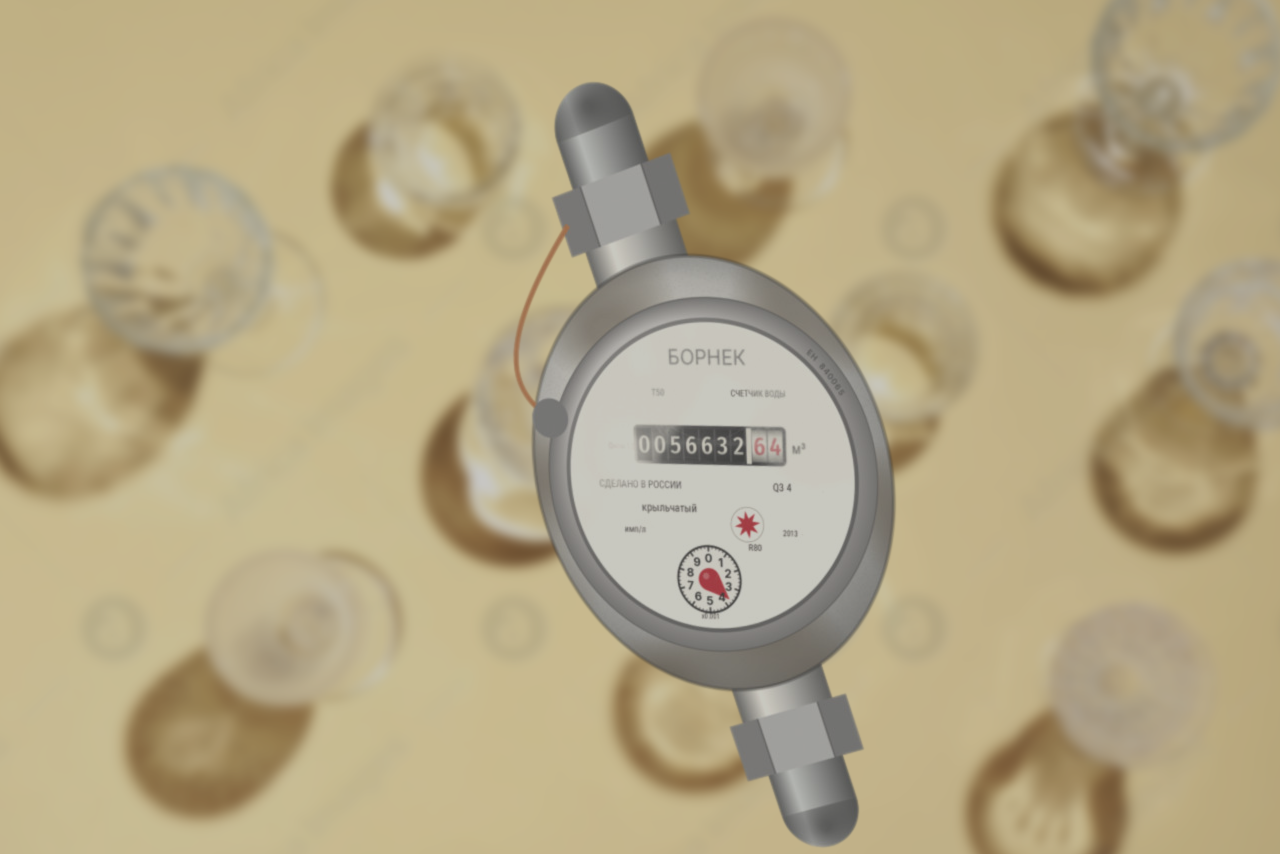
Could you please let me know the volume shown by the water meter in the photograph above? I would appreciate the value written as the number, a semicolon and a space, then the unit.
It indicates 56632.643; m³
